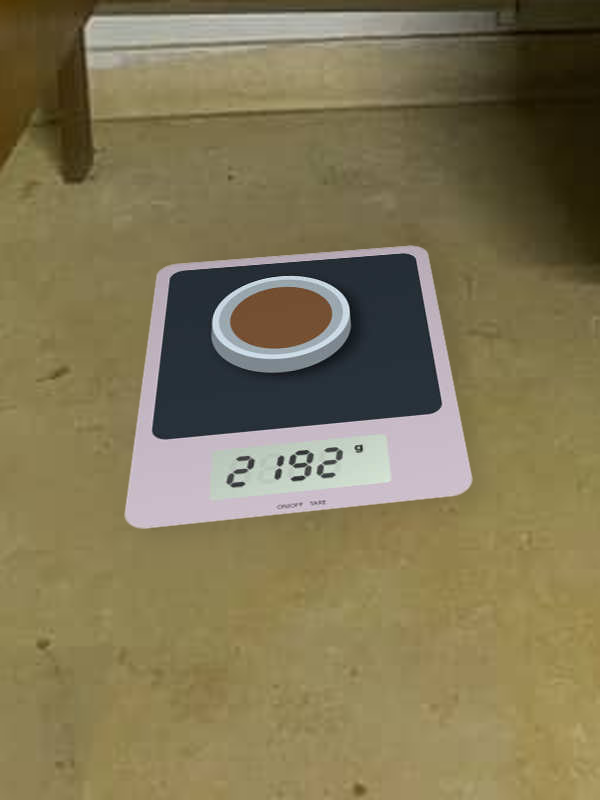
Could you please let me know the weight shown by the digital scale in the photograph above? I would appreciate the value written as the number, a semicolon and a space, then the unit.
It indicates 2192; g
